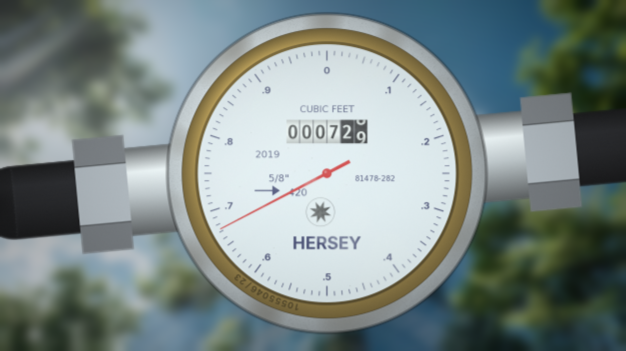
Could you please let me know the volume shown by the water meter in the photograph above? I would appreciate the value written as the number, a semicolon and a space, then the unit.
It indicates 728.67; ft³
